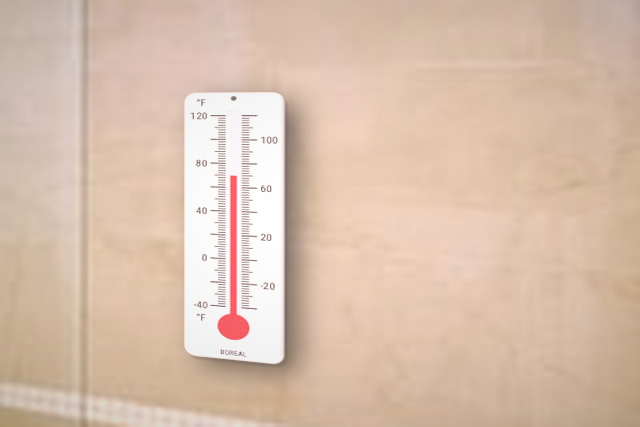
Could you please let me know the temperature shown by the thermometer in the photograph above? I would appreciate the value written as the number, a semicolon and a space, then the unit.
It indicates 70; °F
